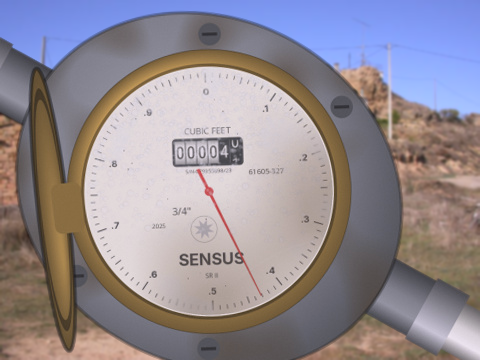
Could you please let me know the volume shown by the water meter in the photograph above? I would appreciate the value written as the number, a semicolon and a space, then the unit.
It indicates 40.43; ft³
